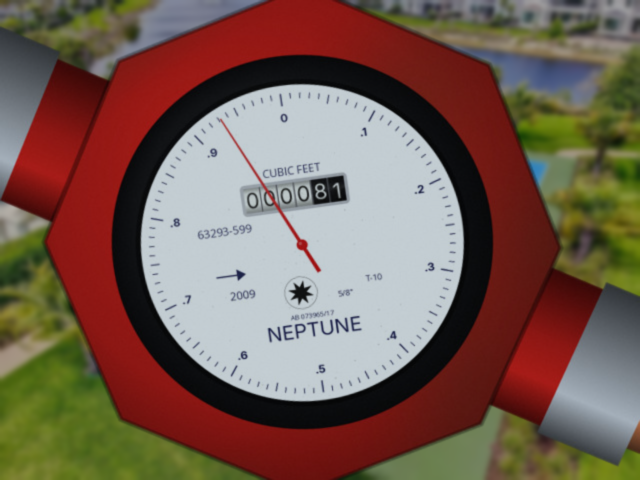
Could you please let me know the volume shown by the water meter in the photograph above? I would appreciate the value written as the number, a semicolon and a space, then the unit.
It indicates 80.93; ft³
